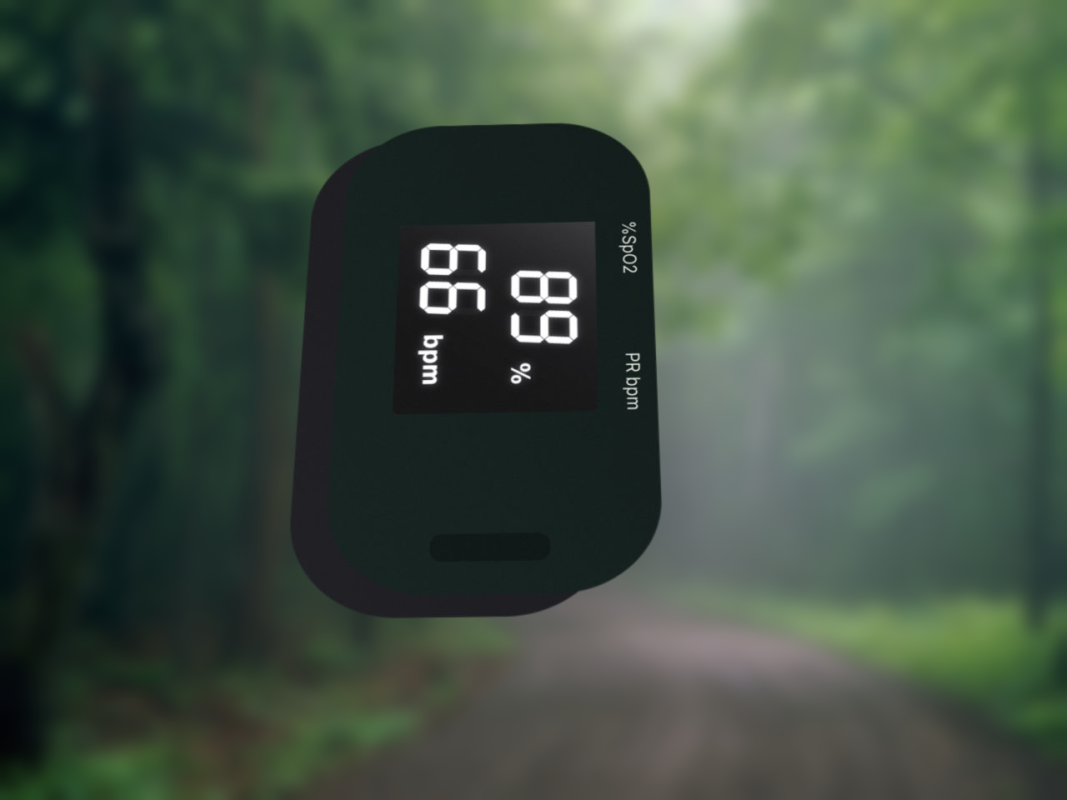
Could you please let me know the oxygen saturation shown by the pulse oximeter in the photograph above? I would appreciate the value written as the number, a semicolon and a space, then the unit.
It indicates 89; %
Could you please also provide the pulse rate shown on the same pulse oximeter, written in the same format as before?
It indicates 66; bpm
